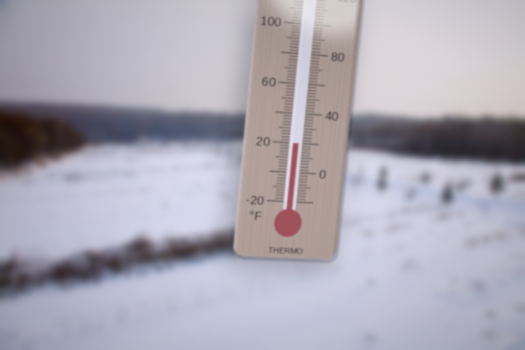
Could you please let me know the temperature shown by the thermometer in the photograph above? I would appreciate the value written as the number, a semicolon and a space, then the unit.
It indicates 20; °F
